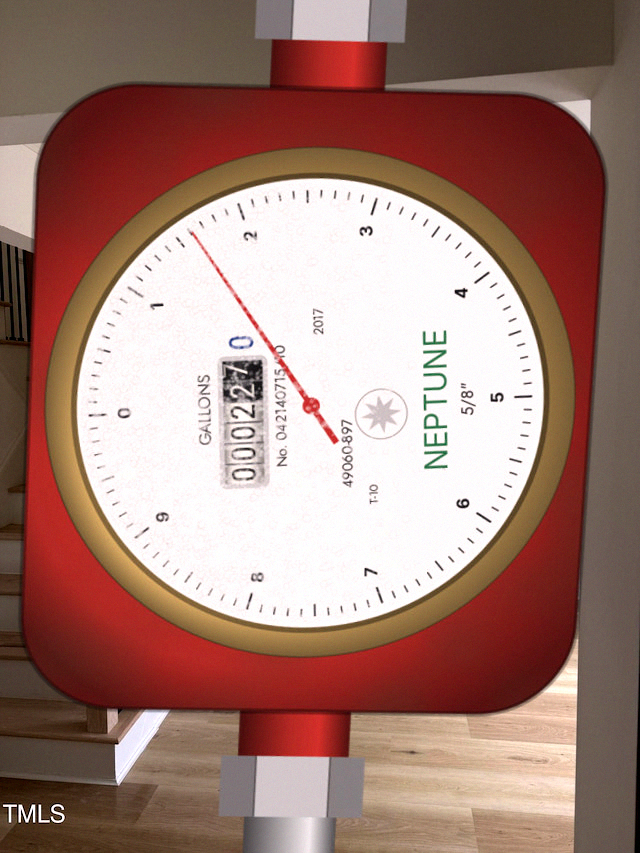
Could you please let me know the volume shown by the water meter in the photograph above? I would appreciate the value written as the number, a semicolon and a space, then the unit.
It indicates 2271.6; gal
